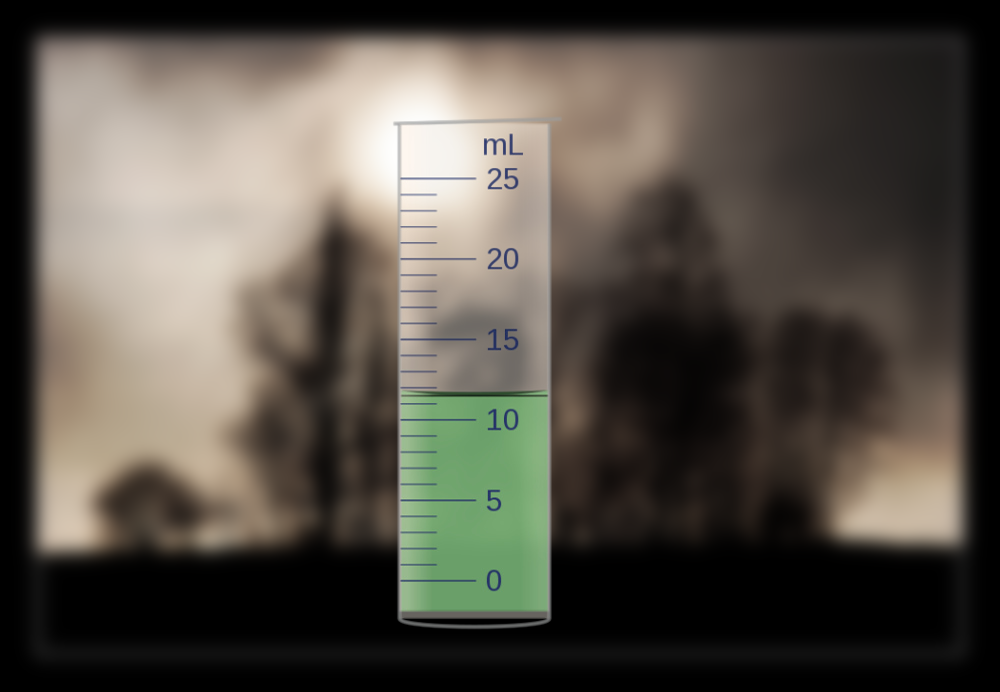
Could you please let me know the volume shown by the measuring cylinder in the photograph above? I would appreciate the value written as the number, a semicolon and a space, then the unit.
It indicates 11.5; mL
